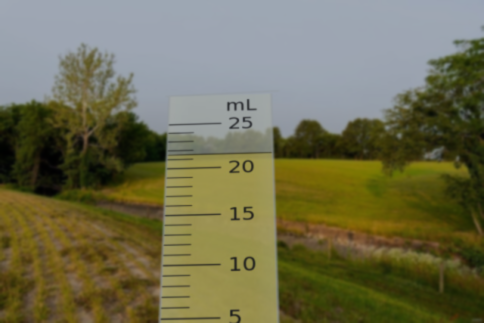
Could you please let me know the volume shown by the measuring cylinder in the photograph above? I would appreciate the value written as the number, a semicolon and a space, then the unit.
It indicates 21.5; mL
